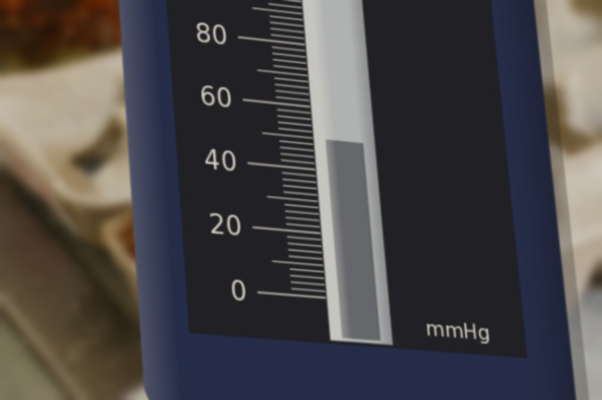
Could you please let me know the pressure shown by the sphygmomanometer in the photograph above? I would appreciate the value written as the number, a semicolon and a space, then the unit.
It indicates 50; mmHg
